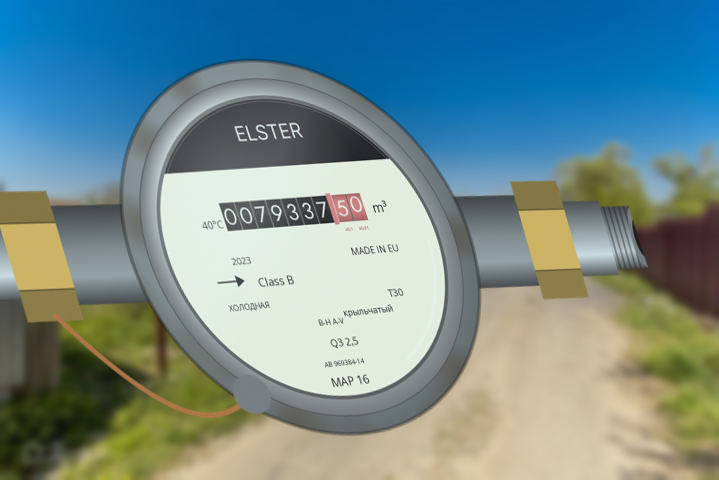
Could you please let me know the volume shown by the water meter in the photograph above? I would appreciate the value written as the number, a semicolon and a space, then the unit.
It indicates 79337.50; m³
